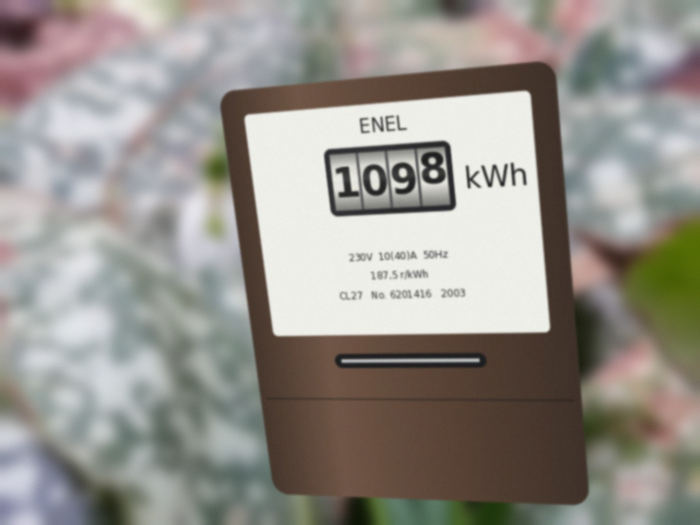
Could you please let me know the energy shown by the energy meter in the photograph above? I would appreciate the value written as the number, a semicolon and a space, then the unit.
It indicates 1098; kWh
